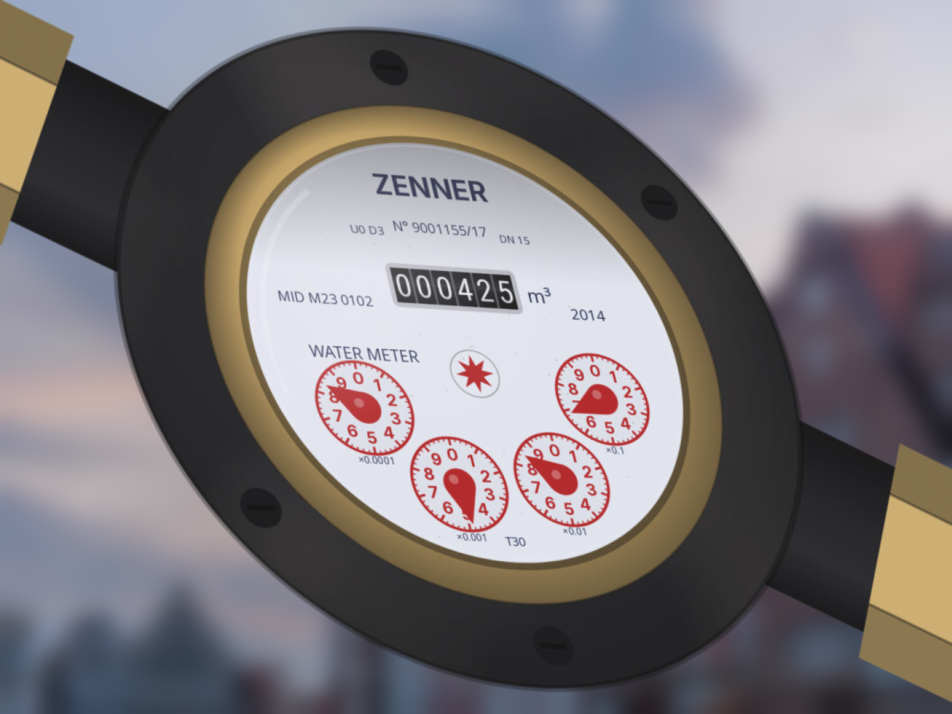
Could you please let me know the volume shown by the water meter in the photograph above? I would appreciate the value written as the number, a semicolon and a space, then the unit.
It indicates 425.6848; m³
